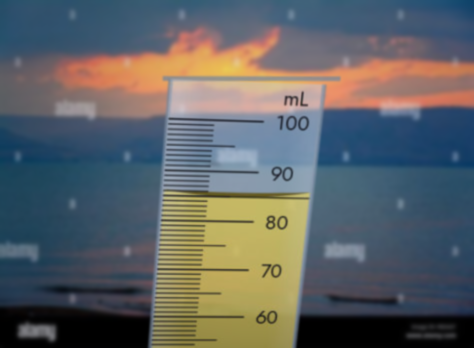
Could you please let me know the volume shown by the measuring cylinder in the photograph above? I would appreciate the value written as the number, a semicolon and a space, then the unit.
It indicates 85; mL
